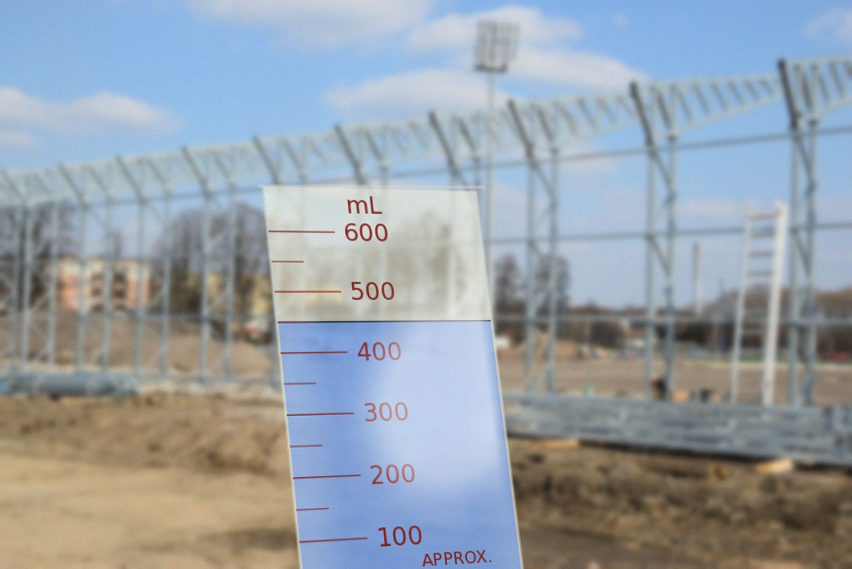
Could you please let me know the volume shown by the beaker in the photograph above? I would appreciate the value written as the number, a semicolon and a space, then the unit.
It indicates 450; mL
